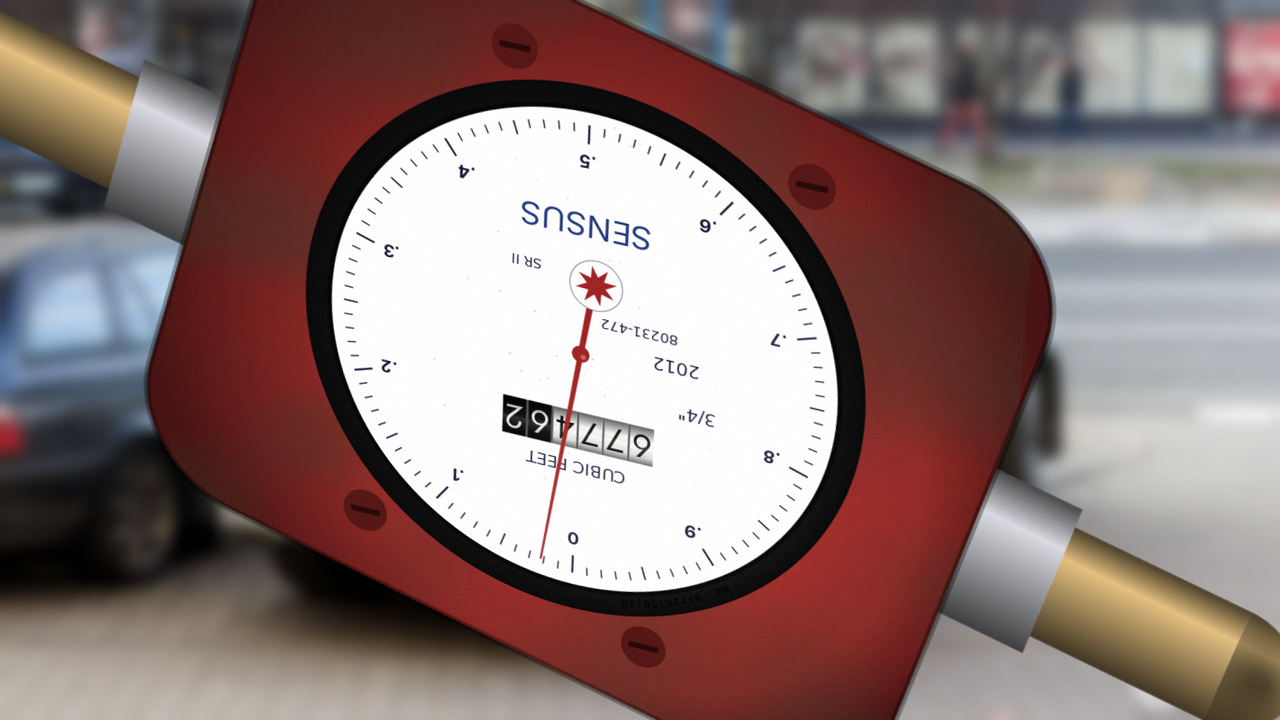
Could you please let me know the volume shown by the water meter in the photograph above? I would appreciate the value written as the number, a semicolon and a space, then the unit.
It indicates 677462.02; ft³
